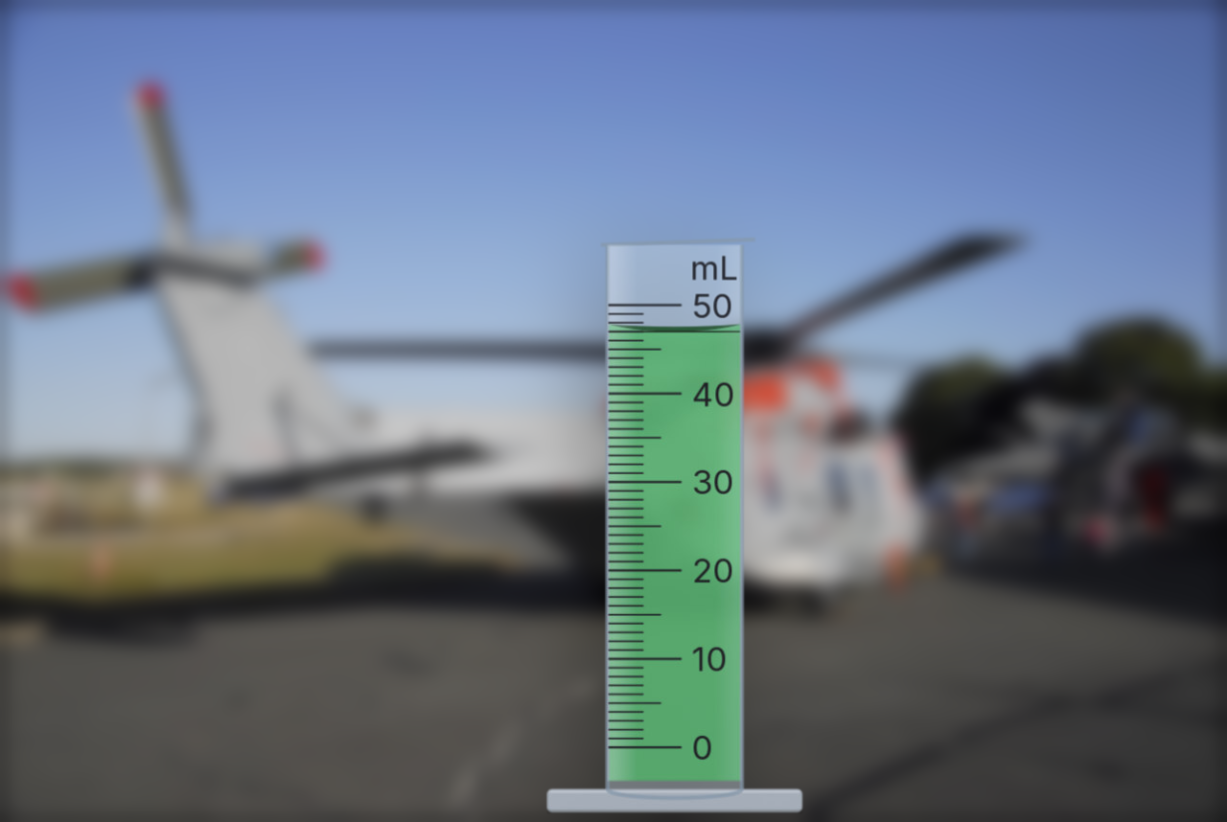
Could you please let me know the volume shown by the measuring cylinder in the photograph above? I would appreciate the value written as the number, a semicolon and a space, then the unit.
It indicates 47; mL
